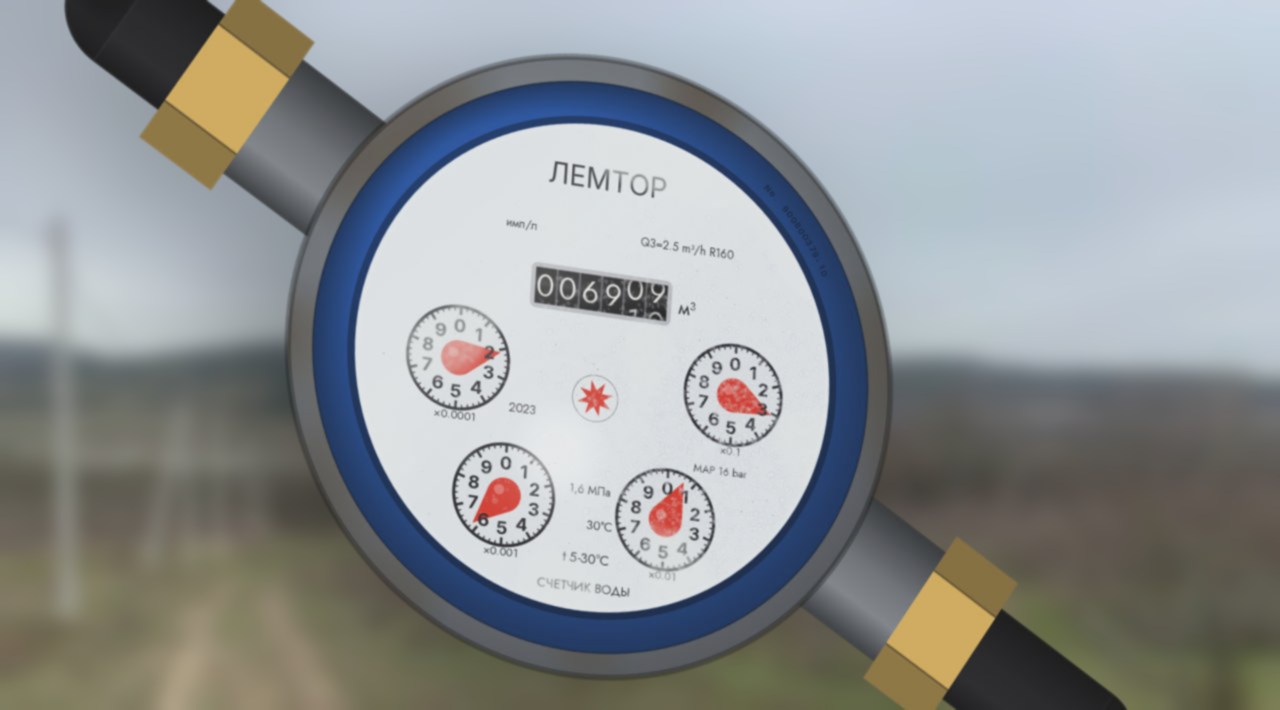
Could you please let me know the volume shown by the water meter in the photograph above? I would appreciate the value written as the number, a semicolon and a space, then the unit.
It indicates 6909.3062; m³
